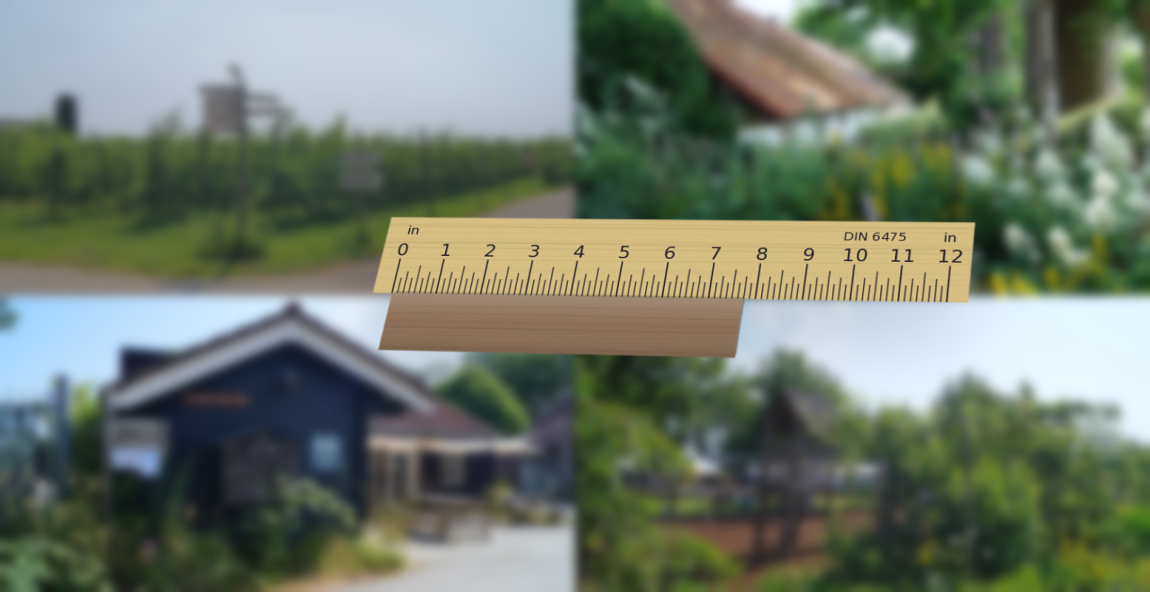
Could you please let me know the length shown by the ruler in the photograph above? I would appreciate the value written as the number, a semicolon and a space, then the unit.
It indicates 7.75; in
